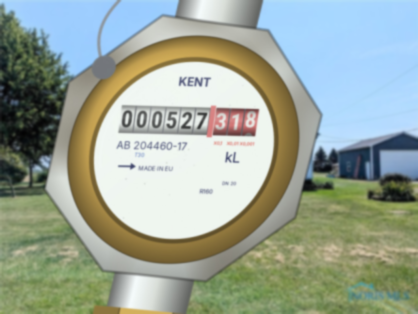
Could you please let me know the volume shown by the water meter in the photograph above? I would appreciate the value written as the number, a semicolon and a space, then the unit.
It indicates 527.318; kL
